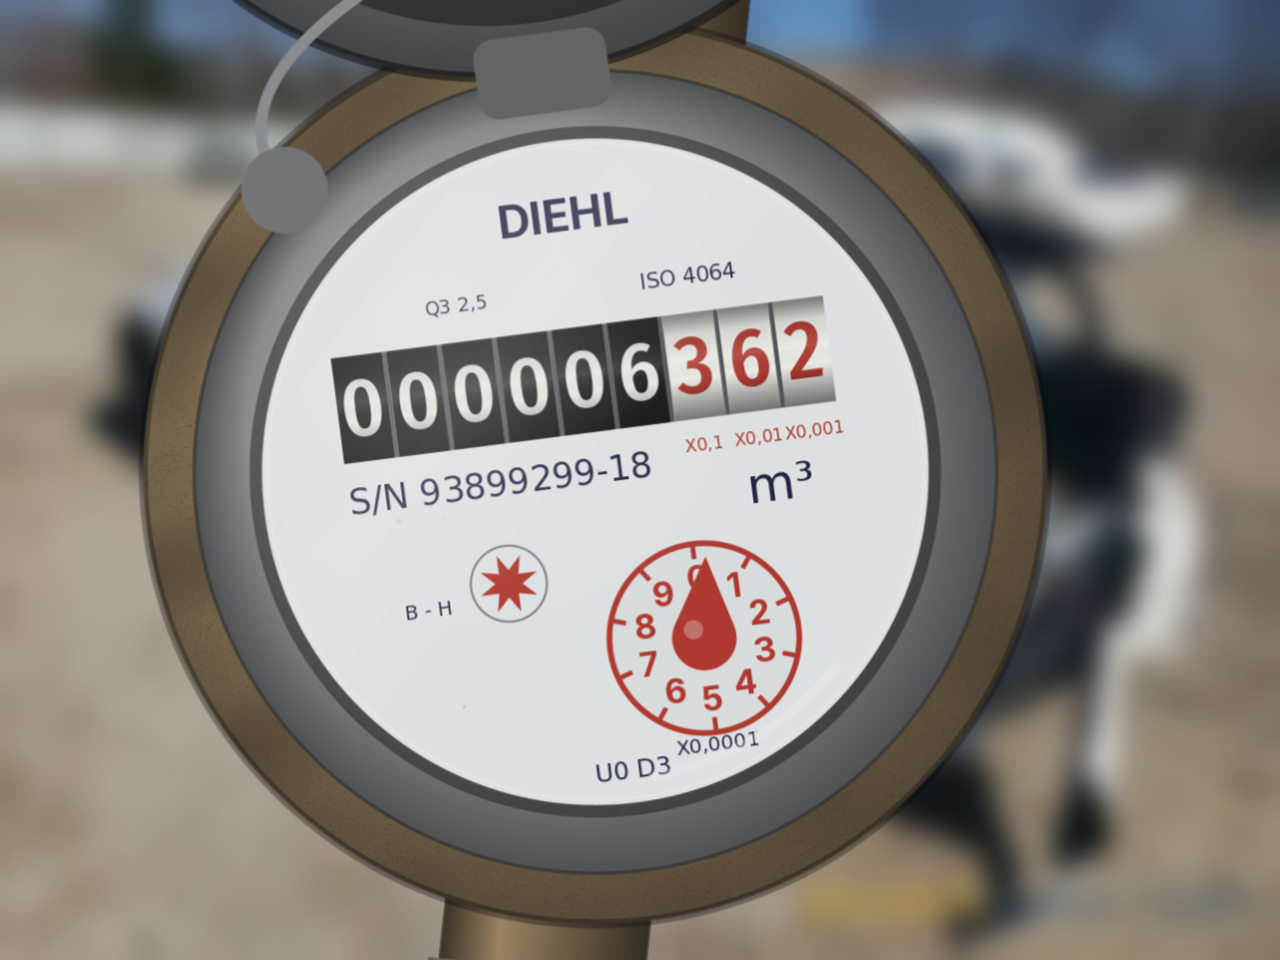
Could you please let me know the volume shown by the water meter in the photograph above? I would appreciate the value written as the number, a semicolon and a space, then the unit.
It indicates 6.3620; m³
